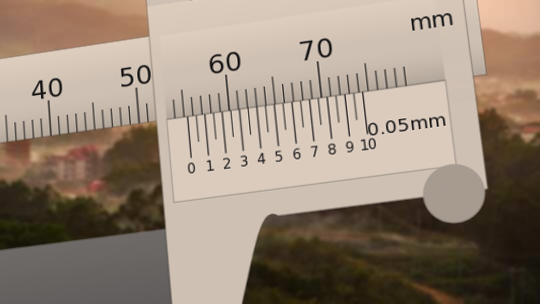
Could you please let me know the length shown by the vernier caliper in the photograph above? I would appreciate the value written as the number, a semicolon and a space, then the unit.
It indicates 55.4; mm
